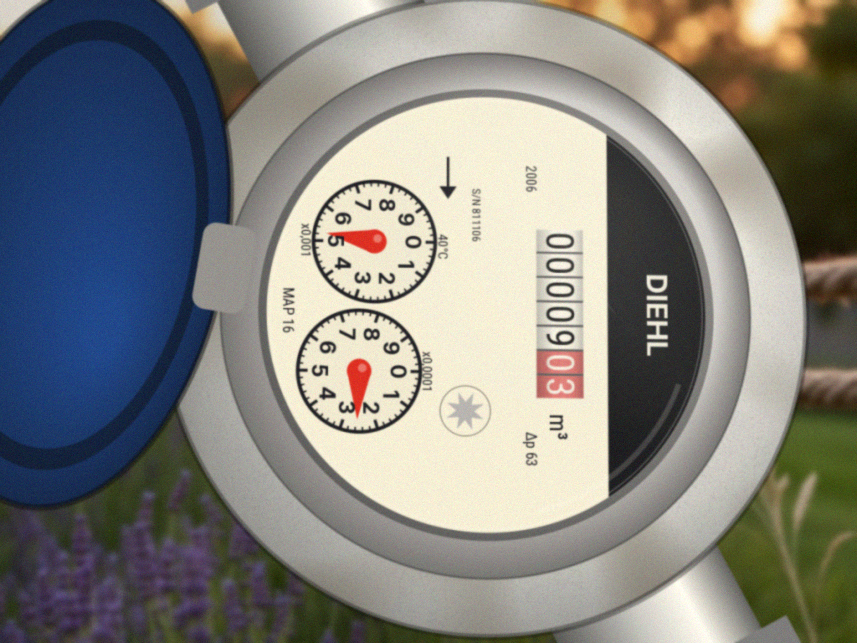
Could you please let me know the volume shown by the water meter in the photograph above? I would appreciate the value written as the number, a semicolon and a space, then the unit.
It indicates 9.0352; m³
